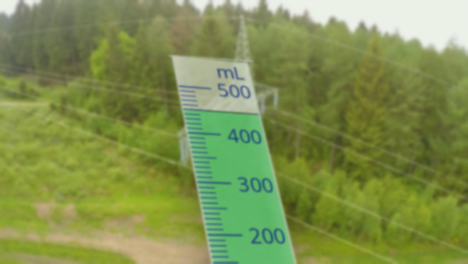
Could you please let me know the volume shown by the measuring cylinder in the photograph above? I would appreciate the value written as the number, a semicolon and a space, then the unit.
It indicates 450; mL
